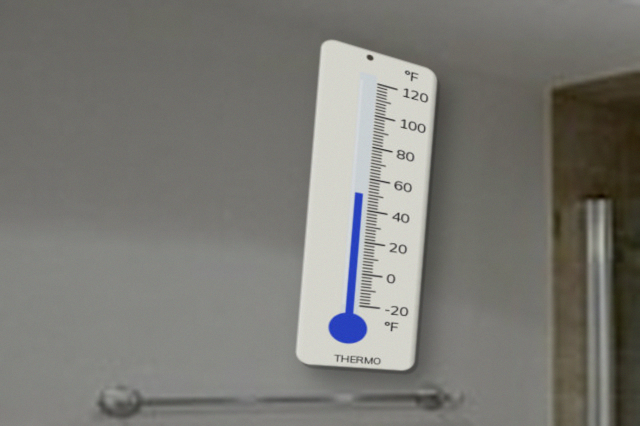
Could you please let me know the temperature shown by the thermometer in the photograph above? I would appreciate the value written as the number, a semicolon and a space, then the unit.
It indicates 50; °F
